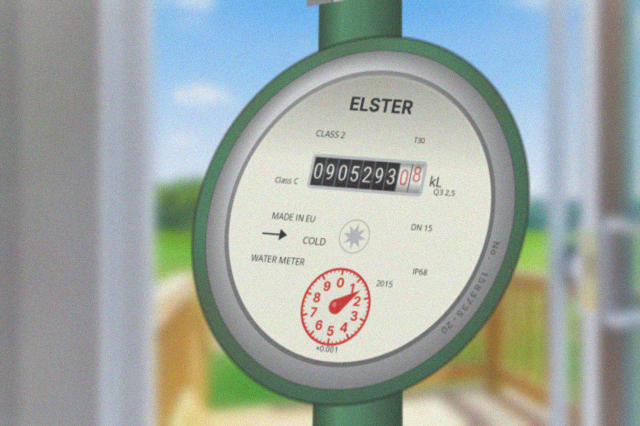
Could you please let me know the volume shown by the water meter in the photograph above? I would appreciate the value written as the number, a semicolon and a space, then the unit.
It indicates 905293.081; kL
